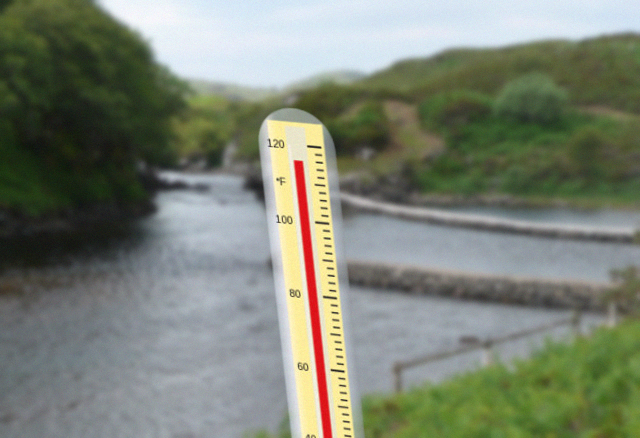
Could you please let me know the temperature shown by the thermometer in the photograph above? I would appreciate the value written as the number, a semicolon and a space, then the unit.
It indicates 116; °F
